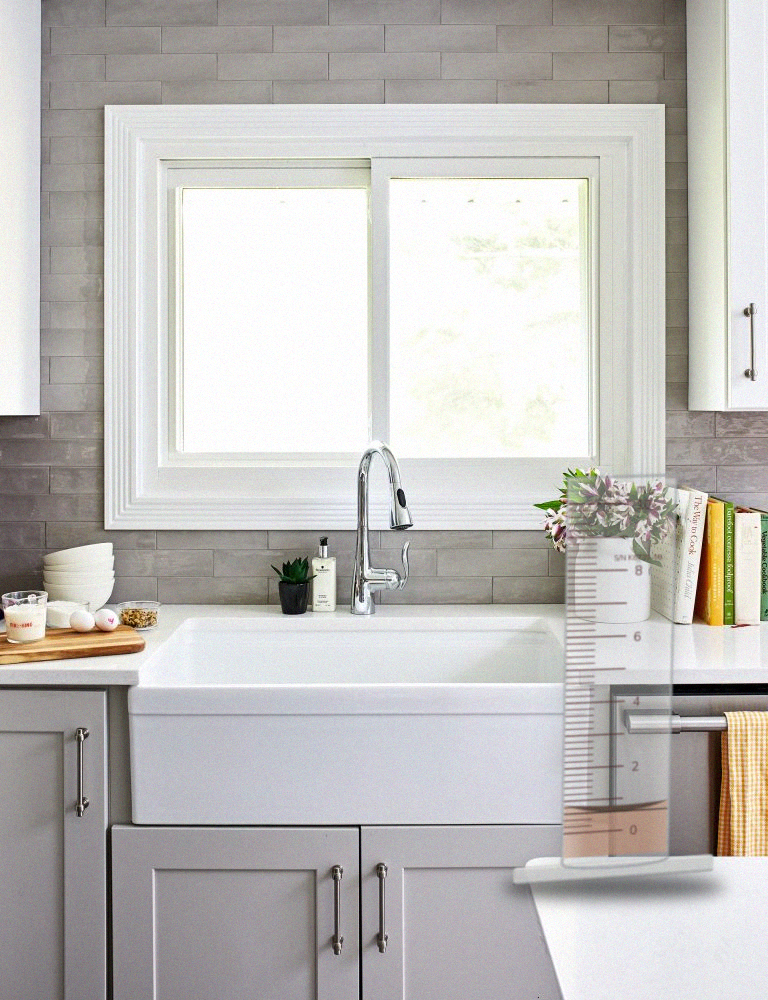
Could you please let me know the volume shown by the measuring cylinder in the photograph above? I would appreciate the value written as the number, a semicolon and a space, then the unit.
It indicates 0.6; mL
